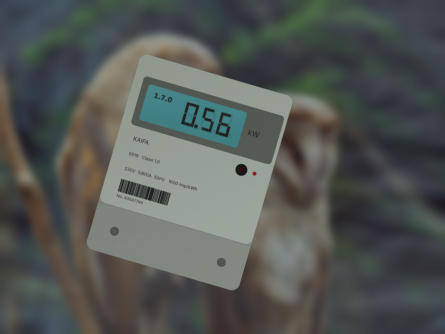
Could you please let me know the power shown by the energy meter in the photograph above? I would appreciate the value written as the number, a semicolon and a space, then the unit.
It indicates 0.56; kW
